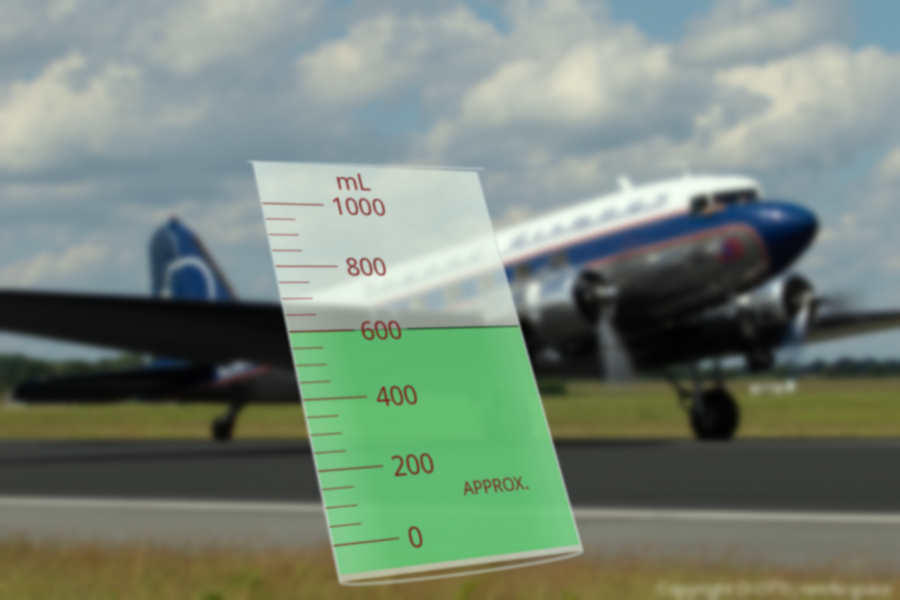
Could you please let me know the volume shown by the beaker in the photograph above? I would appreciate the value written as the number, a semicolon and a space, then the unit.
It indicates 600; mL
